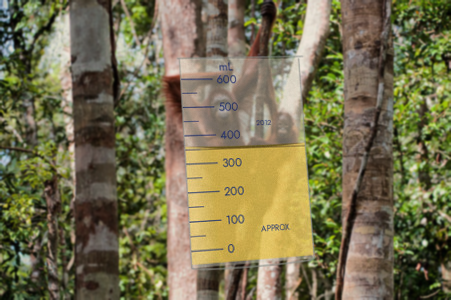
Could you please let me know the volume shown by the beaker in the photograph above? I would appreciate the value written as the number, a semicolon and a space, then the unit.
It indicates 350; mL
